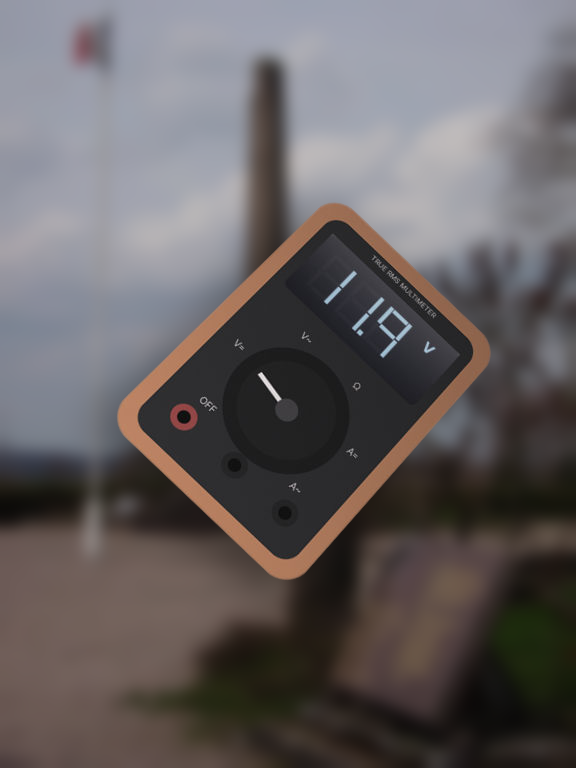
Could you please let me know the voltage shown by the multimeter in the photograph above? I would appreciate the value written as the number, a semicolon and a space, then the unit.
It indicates 11.9; V
